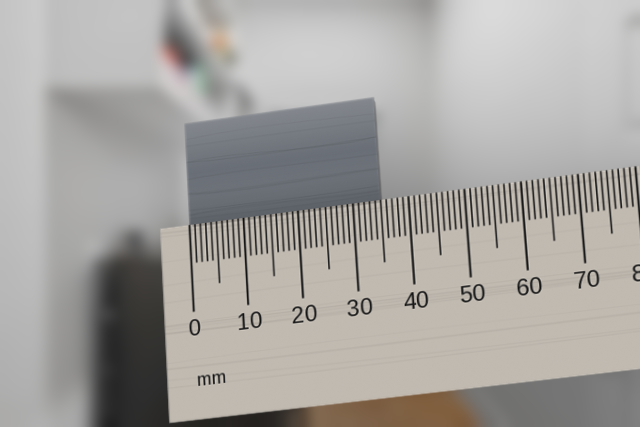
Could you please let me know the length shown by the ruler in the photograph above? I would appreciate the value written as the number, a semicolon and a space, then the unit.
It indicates 35; mm
